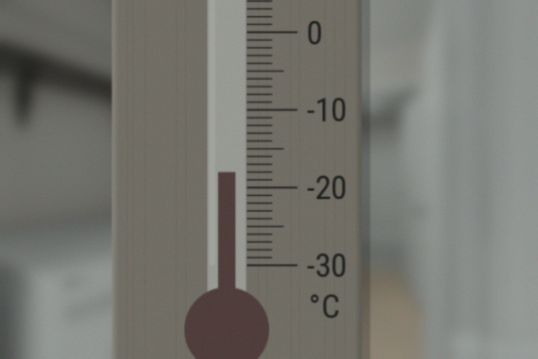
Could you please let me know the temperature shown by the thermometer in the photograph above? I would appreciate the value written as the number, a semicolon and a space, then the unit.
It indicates -18; °C
